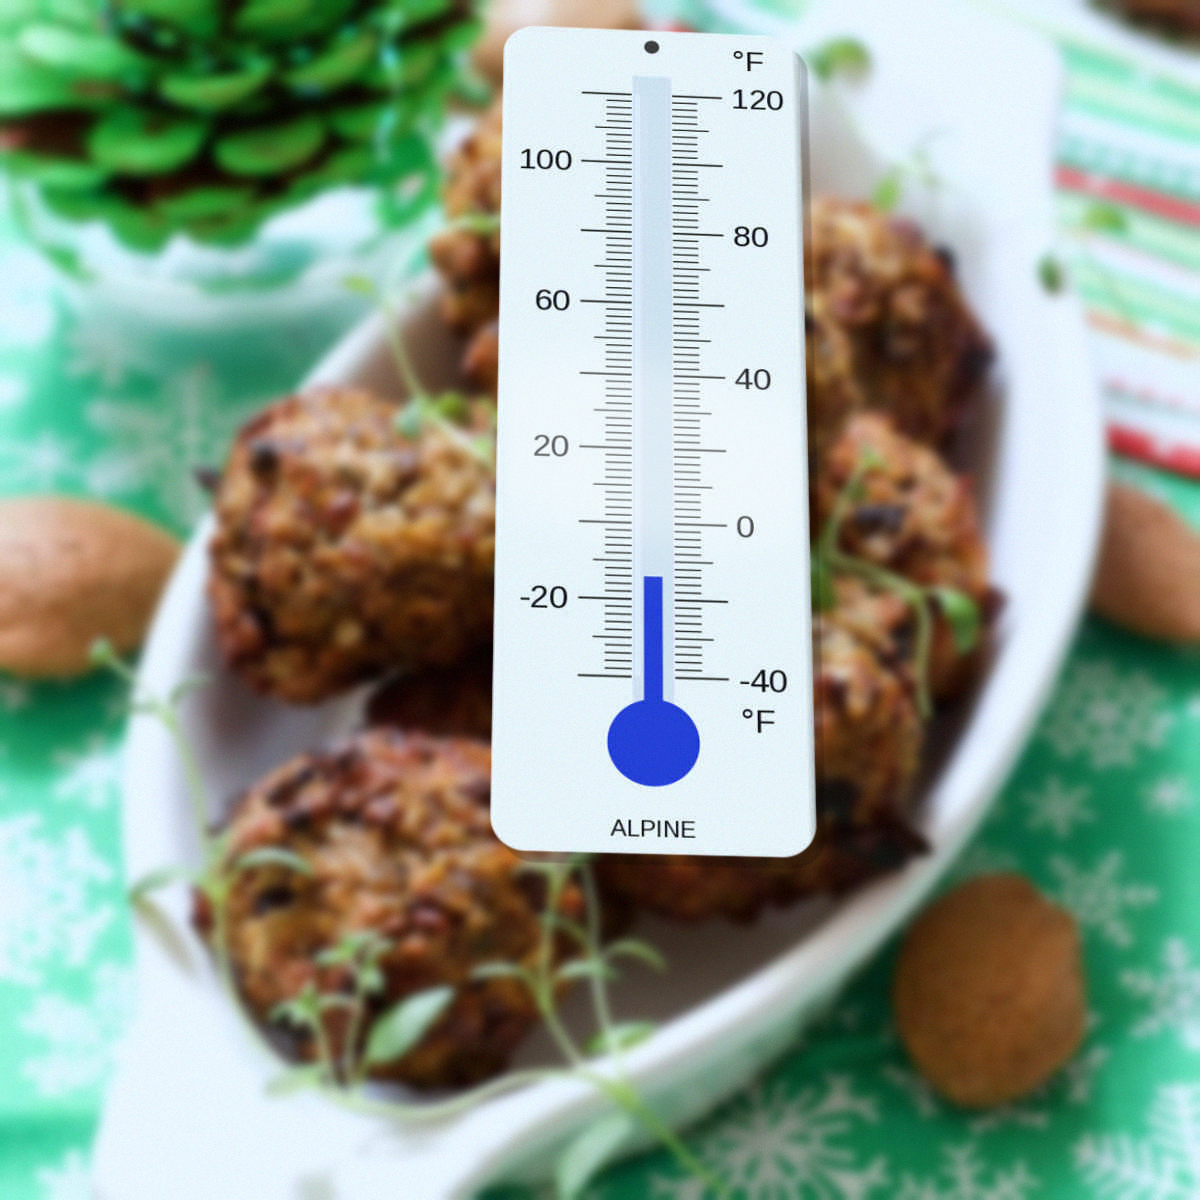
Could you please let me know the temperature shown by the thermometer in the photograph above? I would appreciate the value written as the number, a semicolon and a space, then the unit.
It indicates -14; °F
